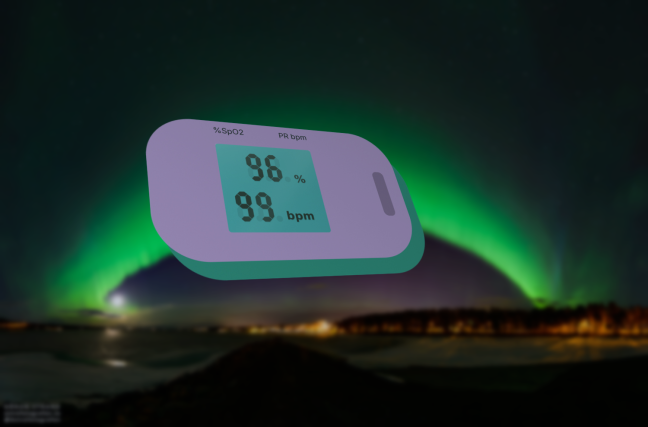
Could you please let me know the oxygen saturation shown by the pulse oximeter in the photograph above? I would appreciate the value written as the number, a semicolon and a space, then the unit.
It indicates 96; %
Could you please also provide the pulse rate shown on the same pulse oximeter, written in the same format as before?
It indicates 99; bpm
